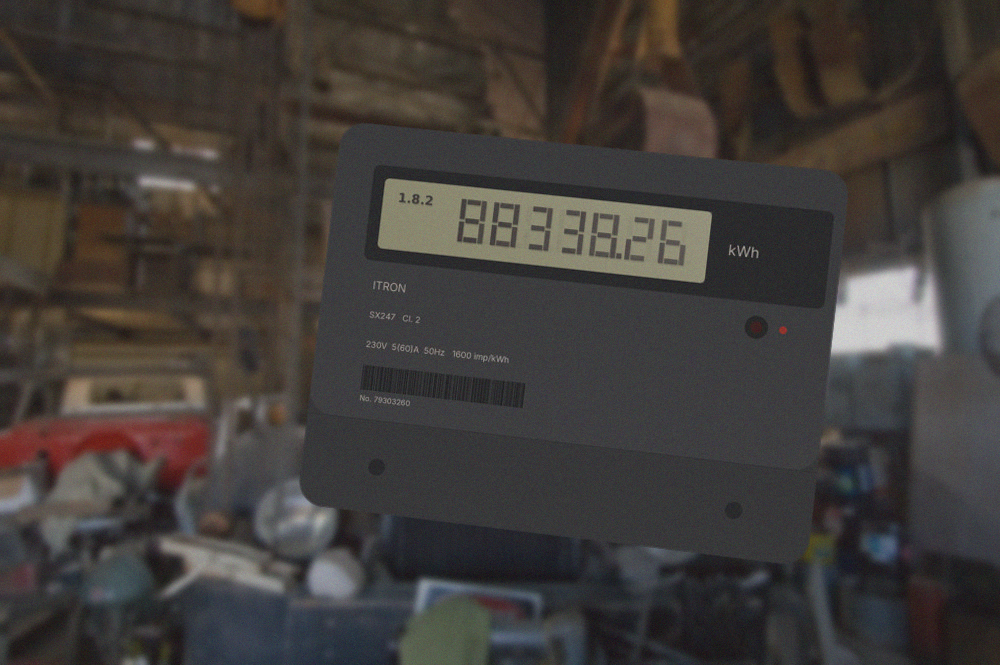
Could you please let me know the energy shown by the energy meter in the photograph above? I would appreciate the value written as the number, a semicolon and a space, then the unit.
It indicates 88338.26; kWh
